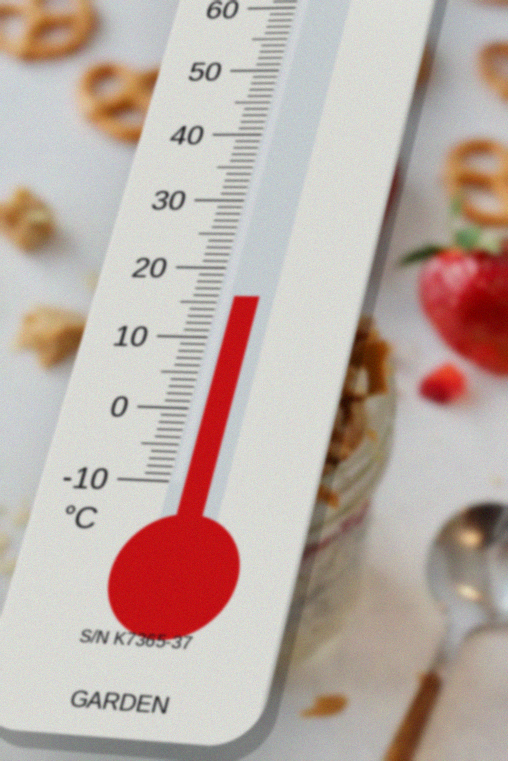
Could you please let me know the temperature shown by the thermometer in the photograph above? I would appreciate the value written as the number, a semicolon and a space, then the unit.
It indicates 16; °C
